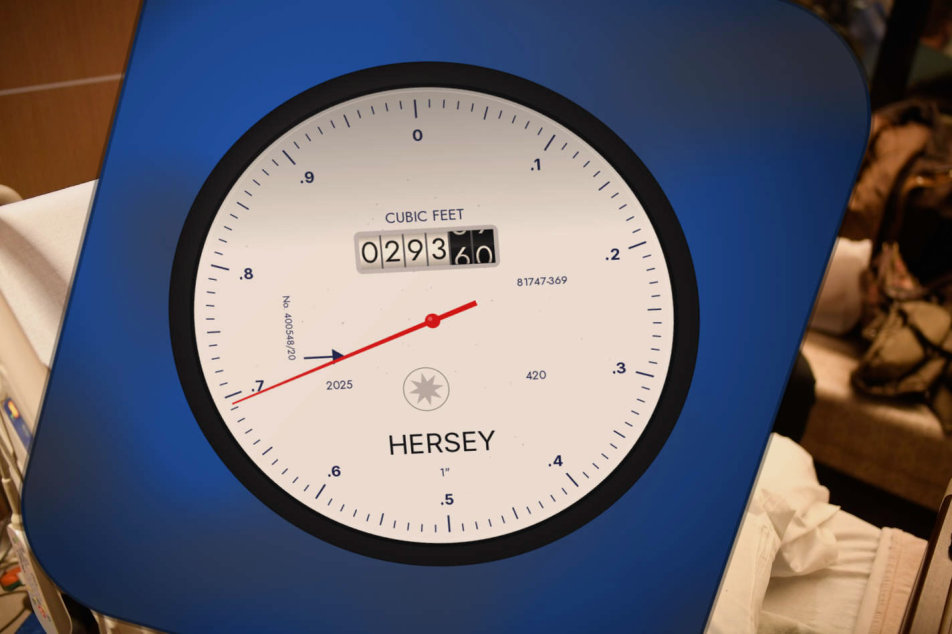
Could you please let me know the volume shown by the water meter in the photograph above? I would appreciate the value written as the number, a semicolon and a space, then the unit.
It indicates 29359.69; ft³
